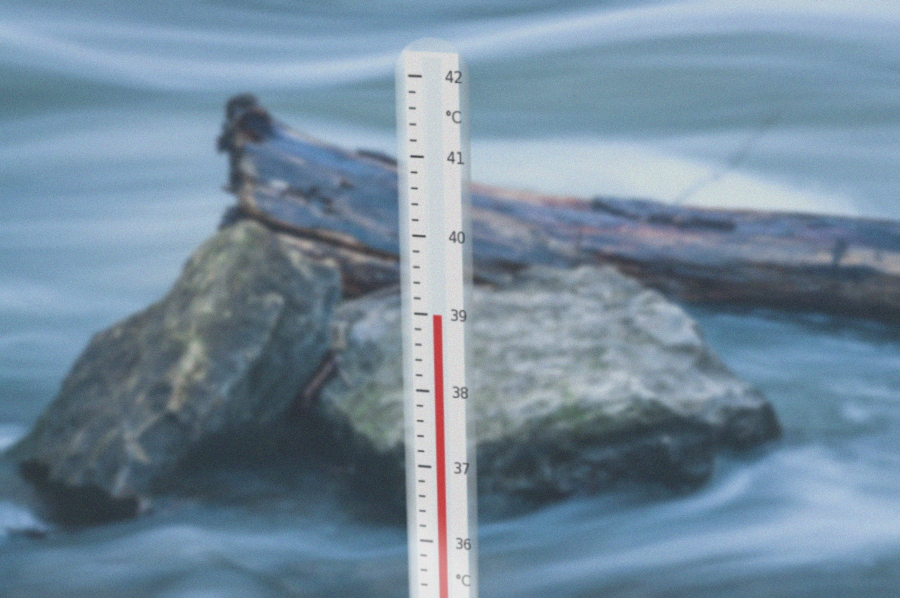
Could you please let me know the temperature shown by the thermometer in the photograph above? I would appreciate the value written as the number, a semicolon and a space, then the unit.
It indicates 39; °C
